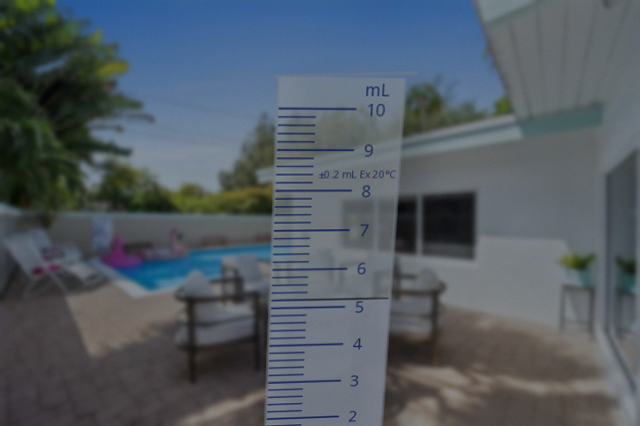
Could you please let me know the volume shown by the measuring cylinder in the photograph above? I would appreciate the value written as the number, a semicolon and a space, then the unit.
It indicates 5.2; mL
